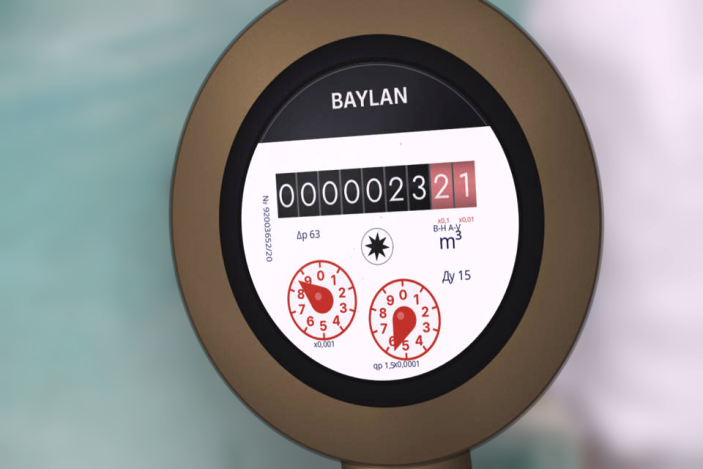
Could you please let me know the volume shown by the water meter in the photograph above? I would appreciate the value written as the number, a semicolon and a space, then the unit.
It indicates 23.2185; m³
